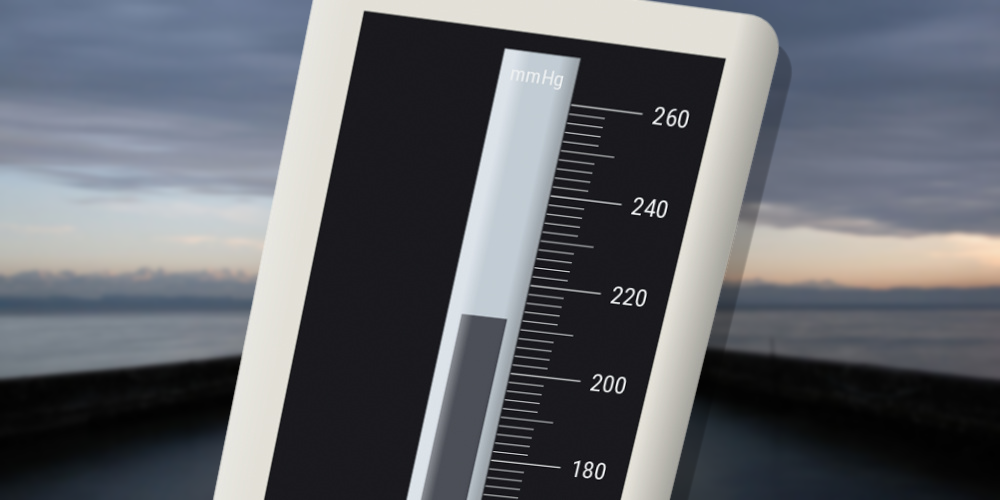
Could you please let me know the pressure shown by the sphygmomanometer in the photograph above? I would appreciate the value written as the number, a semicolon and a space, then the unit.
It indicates 212; mmHg
